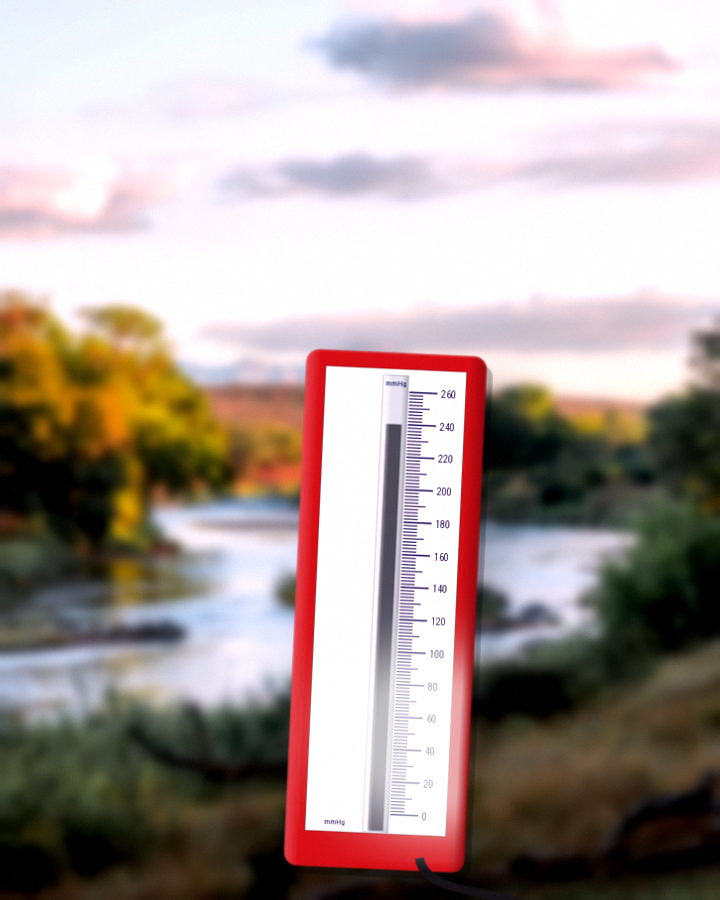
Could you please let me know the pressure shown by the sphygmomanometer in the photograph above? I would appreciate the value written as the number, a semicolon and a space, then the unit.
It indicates 240; mmHg
